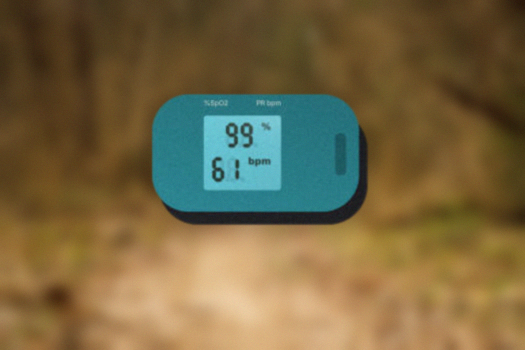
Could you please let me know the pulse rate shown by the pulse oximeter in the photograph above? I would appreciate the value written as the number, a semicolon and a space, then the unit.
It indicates 61; bpm
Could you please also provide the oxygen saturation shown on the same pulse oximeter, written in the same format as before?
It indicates 99; %
